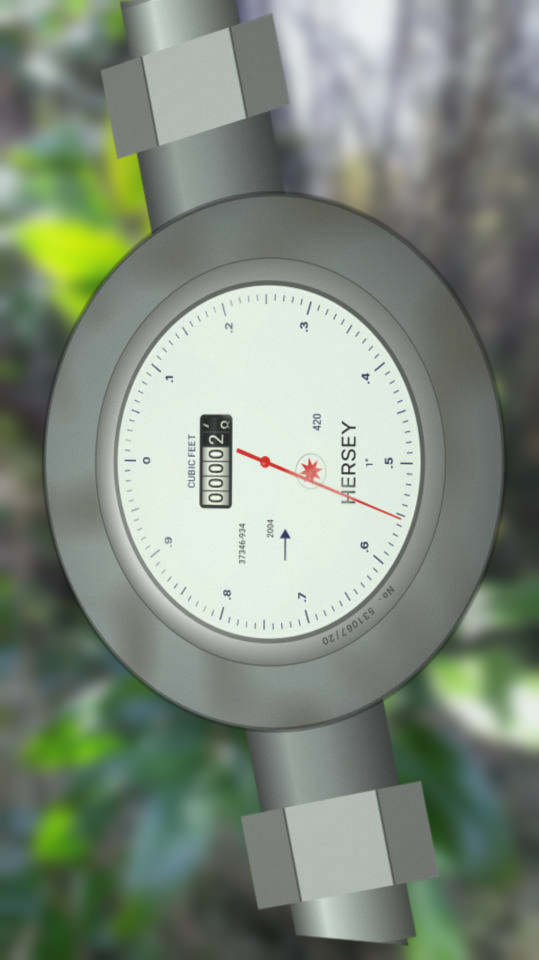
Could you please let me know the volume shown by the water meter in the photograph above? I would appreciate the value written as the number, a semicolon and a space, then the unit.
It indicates 27.55; ft³
